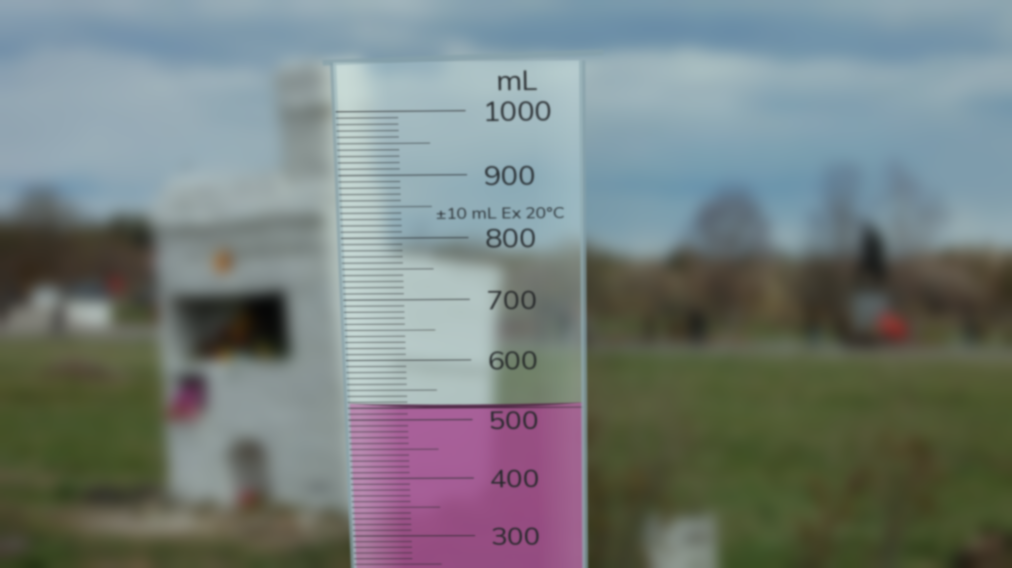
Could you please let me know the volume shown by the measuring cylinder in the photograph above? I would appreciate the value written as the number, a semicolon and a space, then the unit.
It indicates 520; mL
